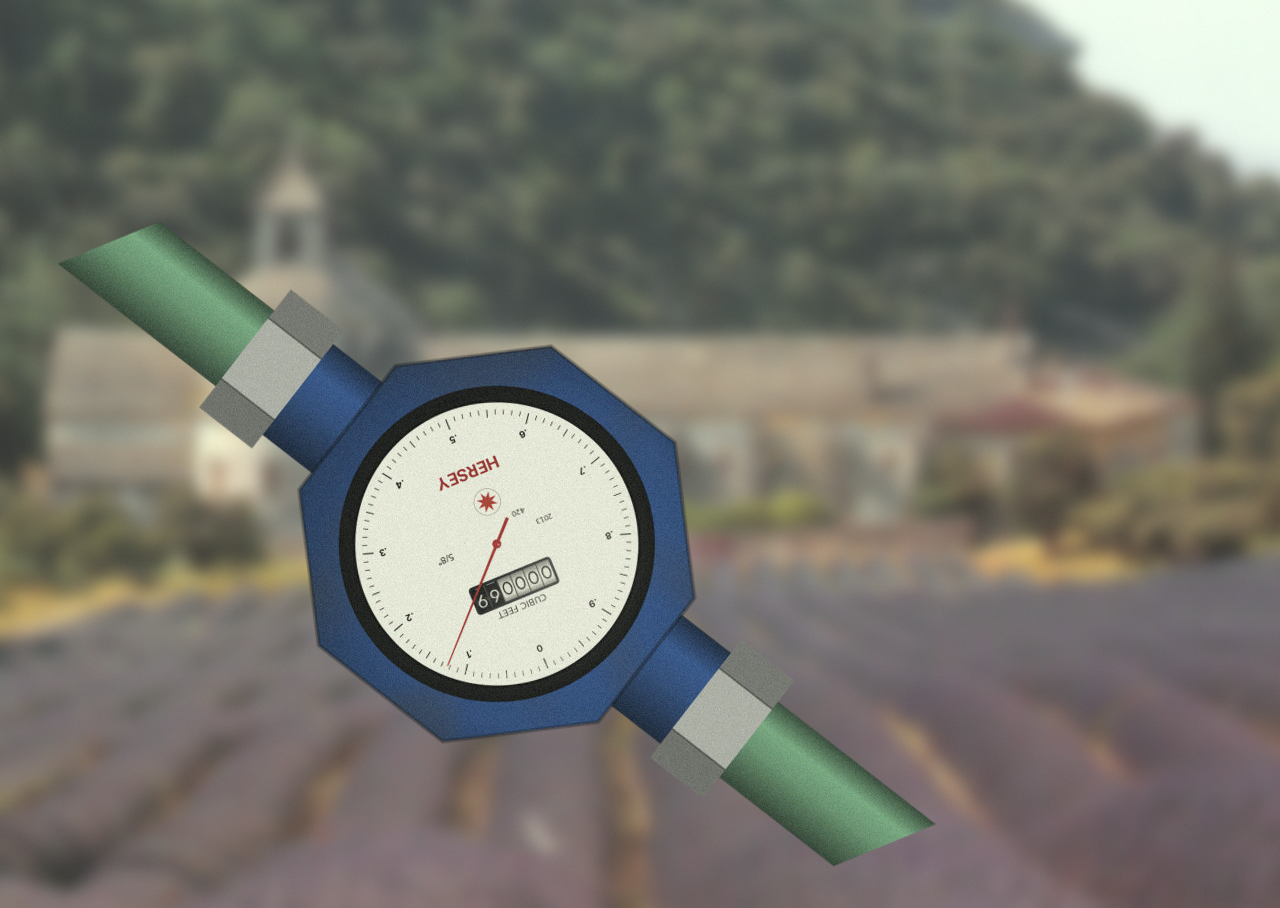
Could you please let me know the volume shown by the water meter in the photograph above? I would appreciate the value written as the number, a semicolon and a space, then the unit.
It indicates 69.12; ft³
